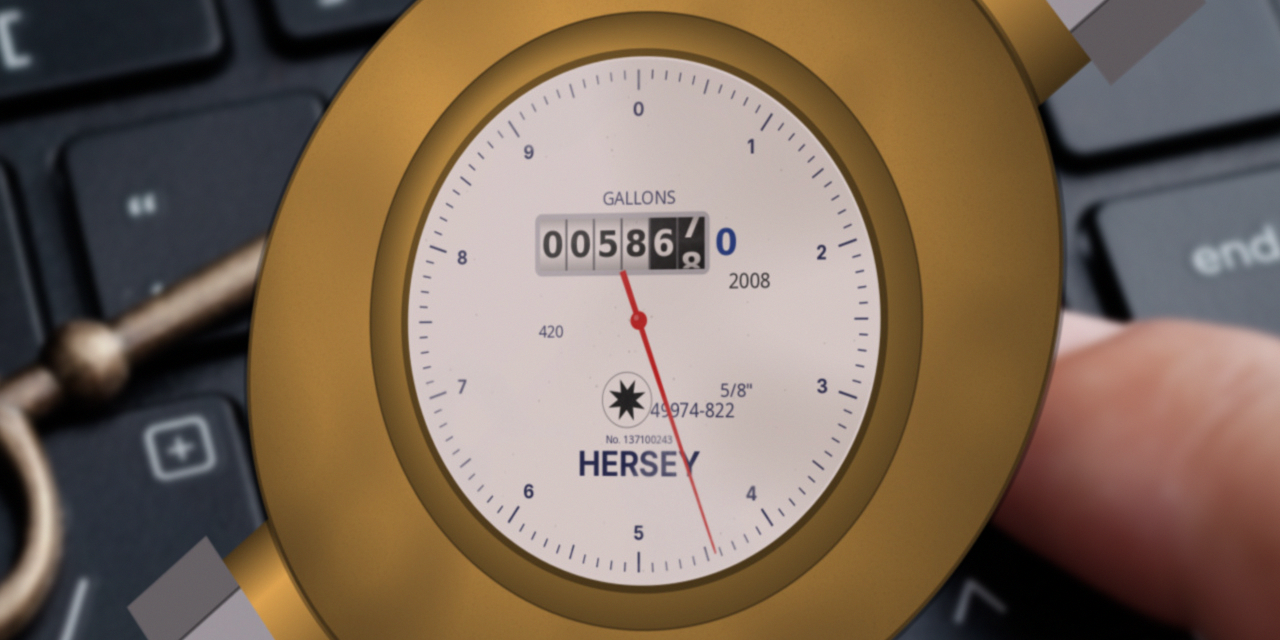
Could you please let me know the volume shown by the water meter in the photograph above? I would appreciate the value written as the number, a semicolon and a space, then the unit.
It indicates 58674.4; gal
